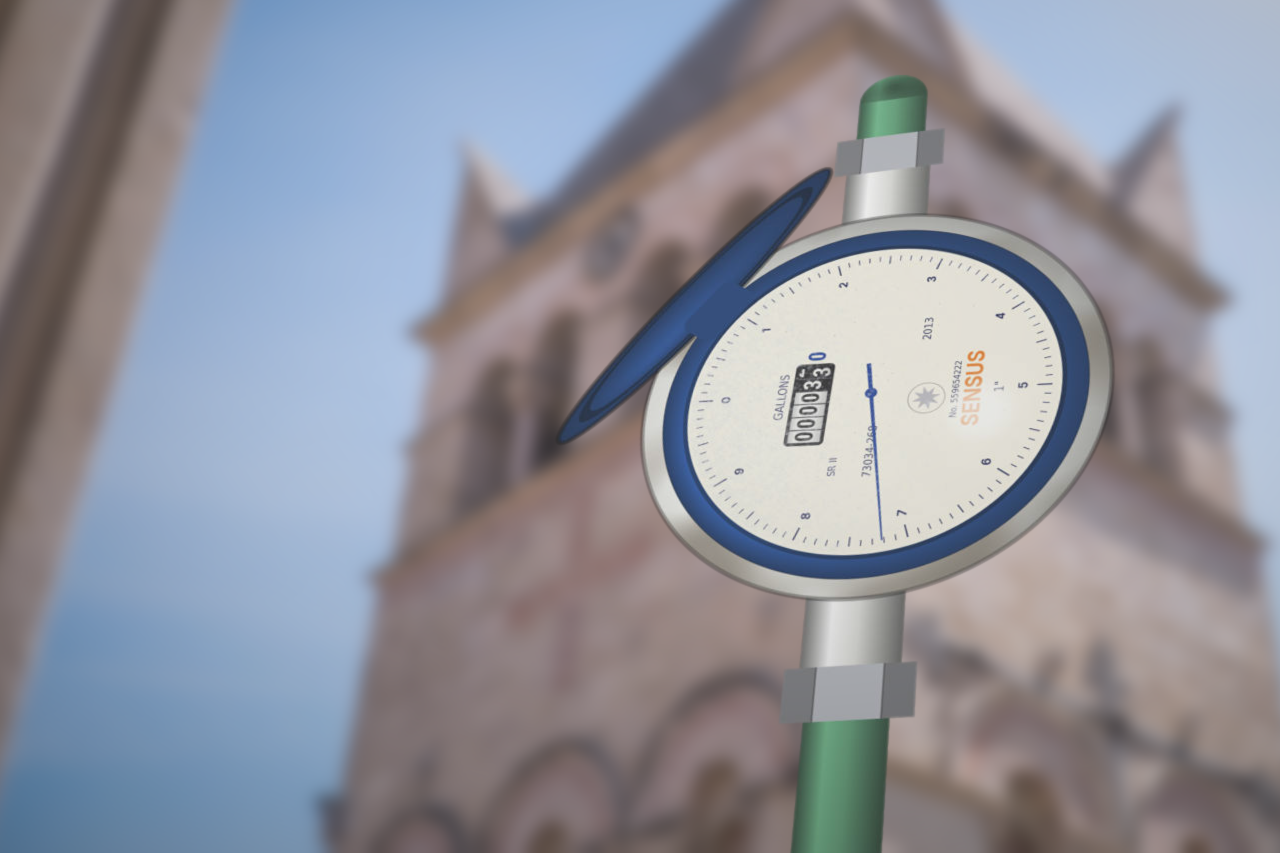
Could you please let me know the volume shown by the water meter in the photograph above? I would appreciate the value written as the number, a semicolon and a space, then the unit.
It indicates 327.2; gal
